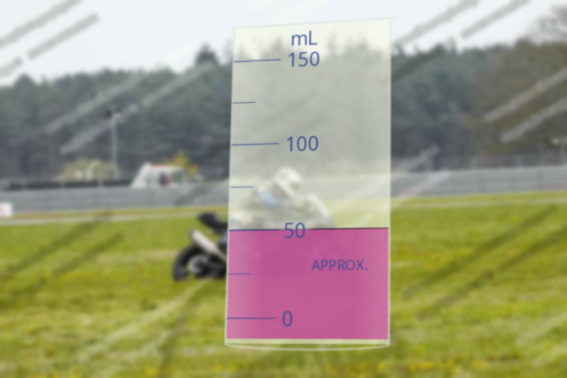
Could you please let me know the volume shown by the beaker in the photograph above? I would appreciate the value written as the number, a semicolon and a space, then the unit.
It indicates 50; mL
